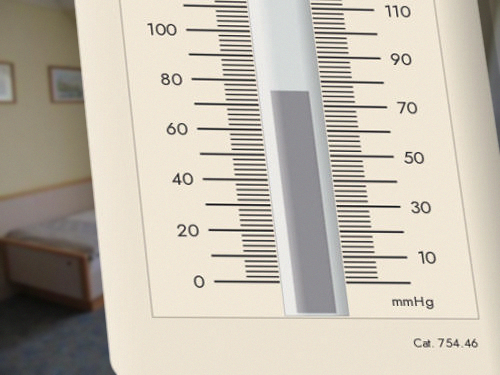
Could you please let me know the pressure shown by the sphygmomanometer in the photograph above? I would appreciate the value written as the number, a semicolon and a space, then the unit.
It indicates 76; mmHg
